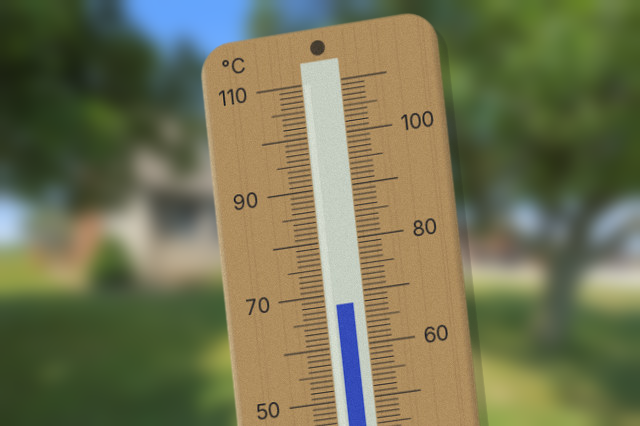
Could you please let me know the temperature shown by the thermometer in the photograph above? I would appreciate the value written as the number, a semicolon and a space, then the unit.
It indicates 68; °C
